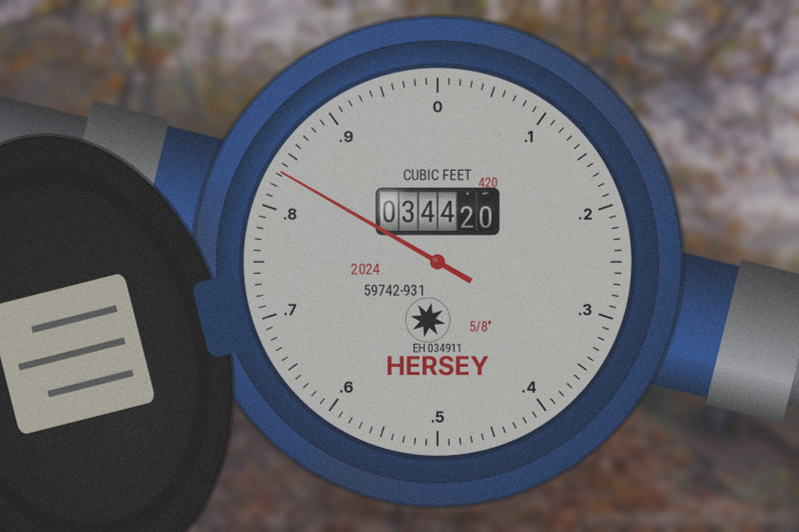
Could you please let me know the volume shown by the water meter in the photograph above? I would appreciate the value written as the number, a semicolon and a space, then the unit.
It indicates 34419.83; ft³
